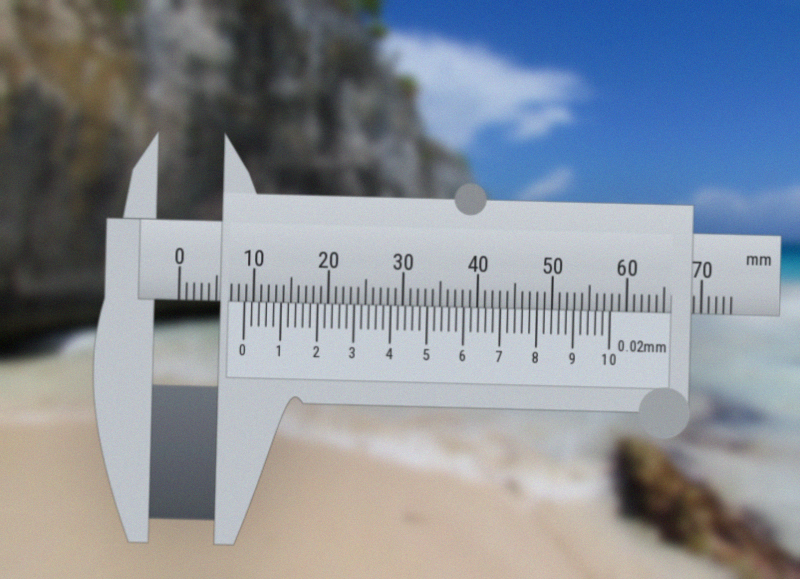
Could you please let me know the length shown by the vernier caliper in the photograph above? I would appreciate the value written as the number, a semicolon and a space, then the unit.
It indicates 8.8; mm
